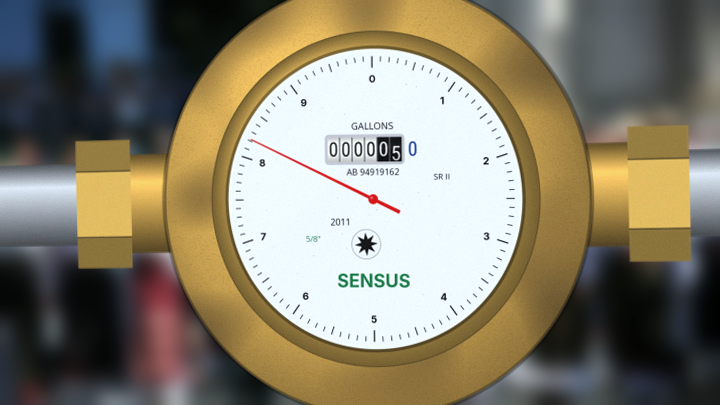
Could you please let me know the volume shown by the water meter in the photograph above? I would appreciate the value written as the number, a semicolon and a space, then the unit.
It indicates 48.2; gal
